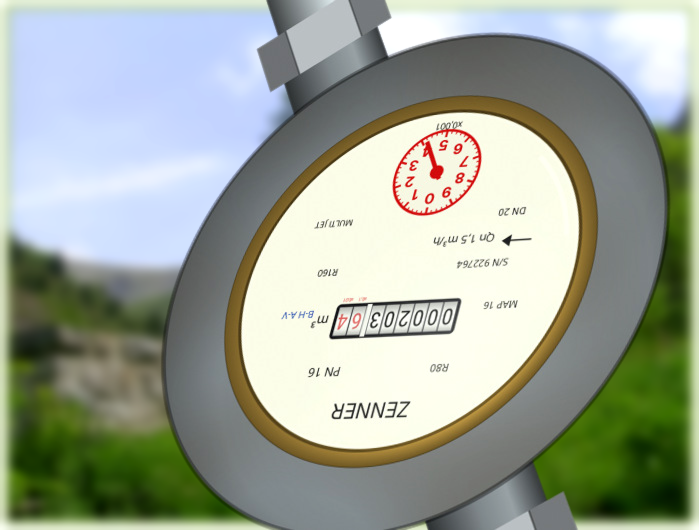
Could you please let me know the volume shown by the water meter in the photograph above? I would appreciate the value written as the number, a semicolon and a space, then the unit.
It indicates 203.644; m³
